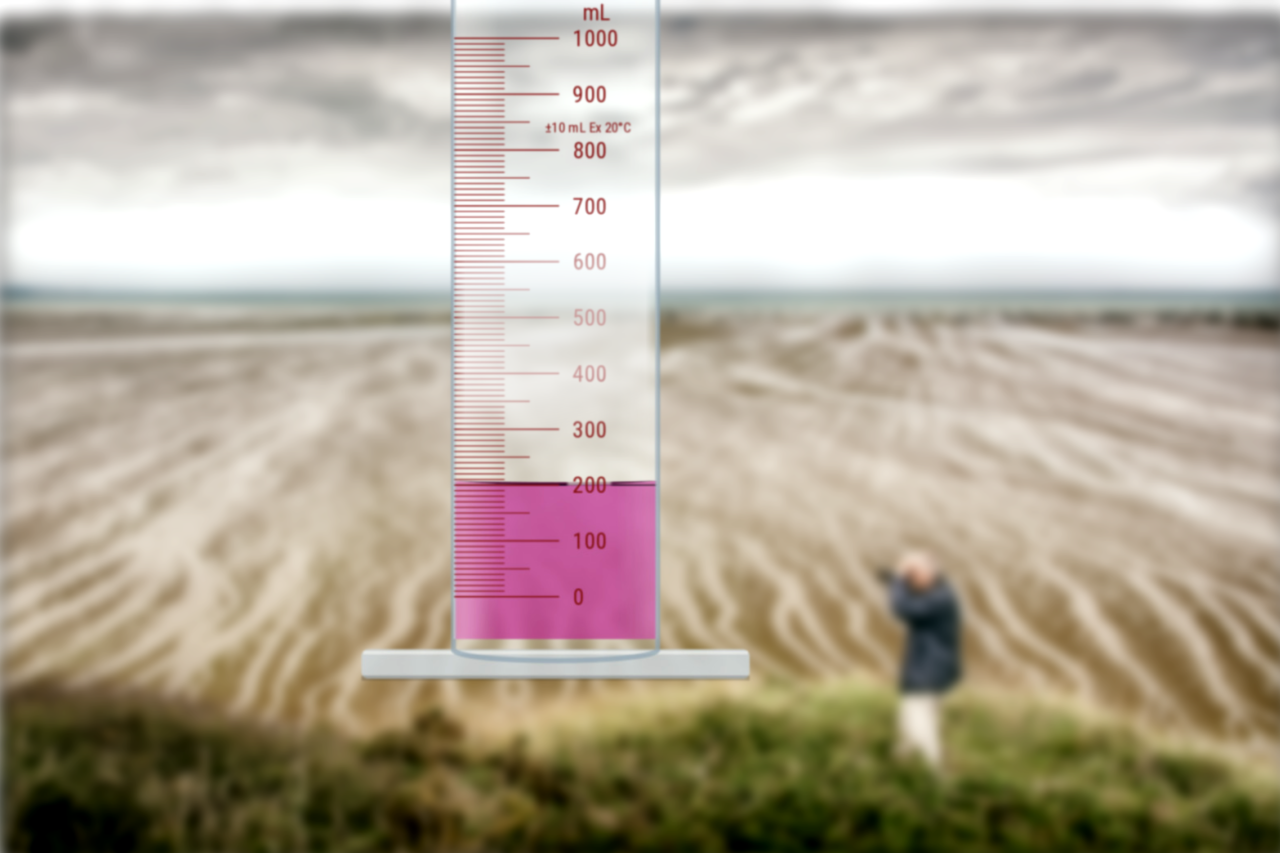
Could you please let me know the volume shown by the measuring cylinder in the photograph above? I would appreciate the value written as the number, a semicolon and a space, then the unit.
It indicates 200; mL
